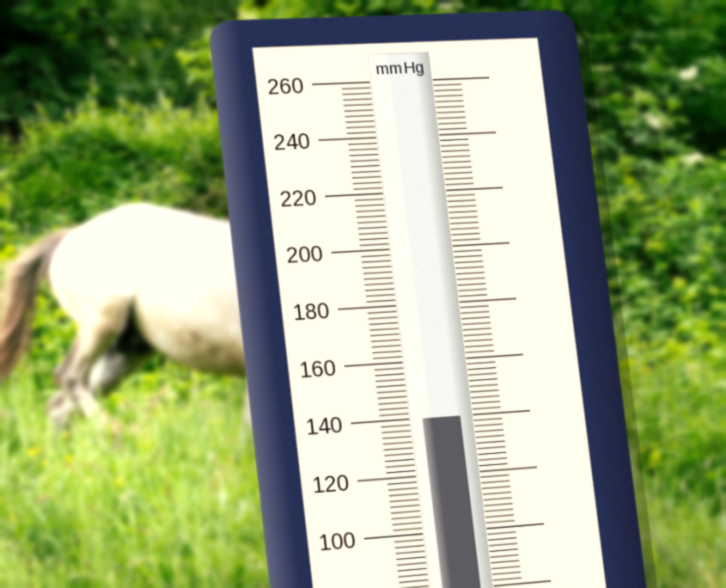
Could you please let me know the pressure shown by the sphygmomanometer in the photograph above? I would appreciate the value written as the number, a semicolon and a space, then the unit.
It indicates 140; mmHg
